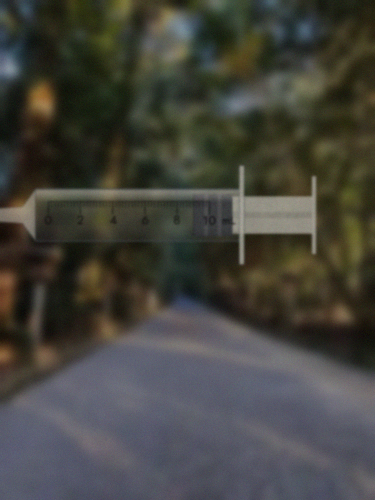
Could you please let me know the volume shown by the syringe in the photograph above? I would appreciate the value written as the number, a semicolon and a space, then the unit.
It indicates 9; mL
